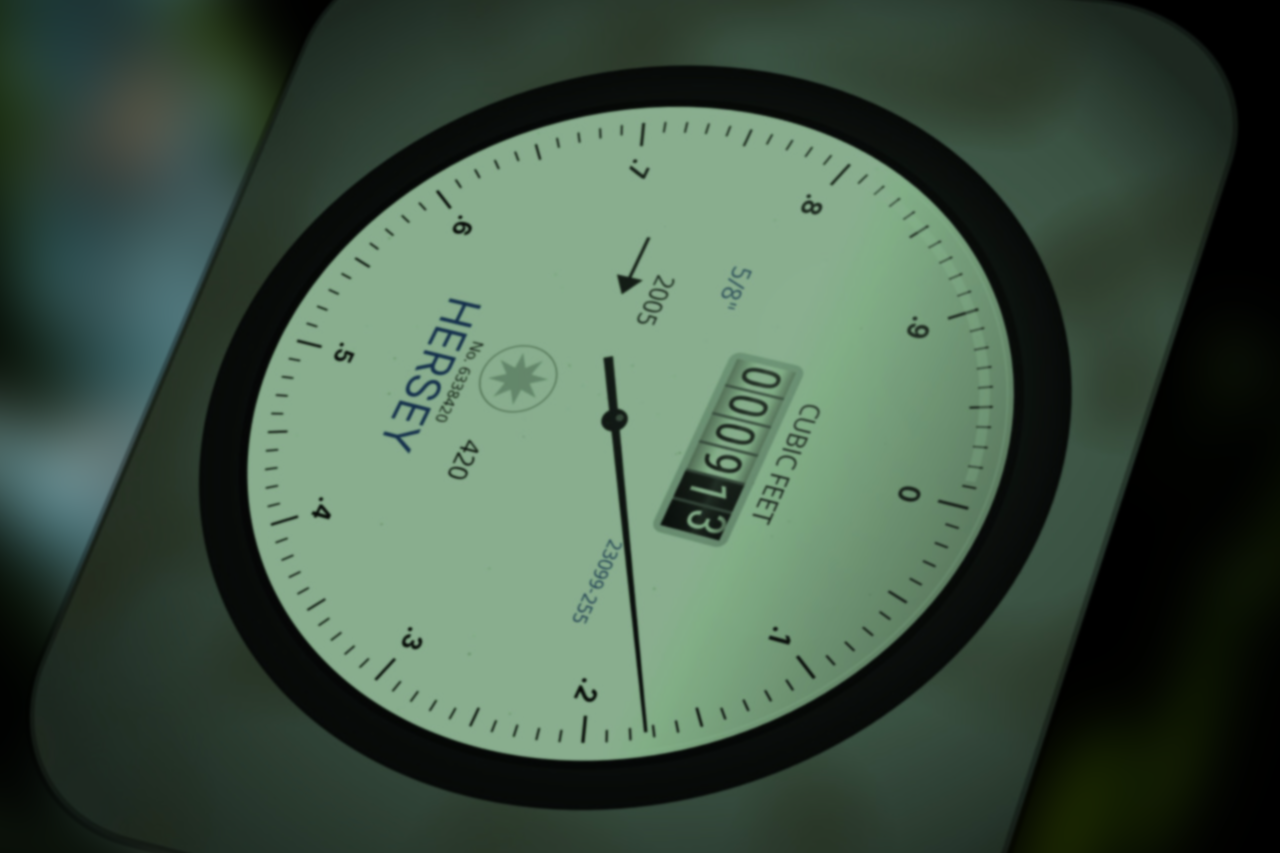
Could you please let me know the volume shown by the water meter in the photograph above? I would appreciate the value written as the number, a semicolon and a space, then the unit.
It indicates 913.17; ft³
